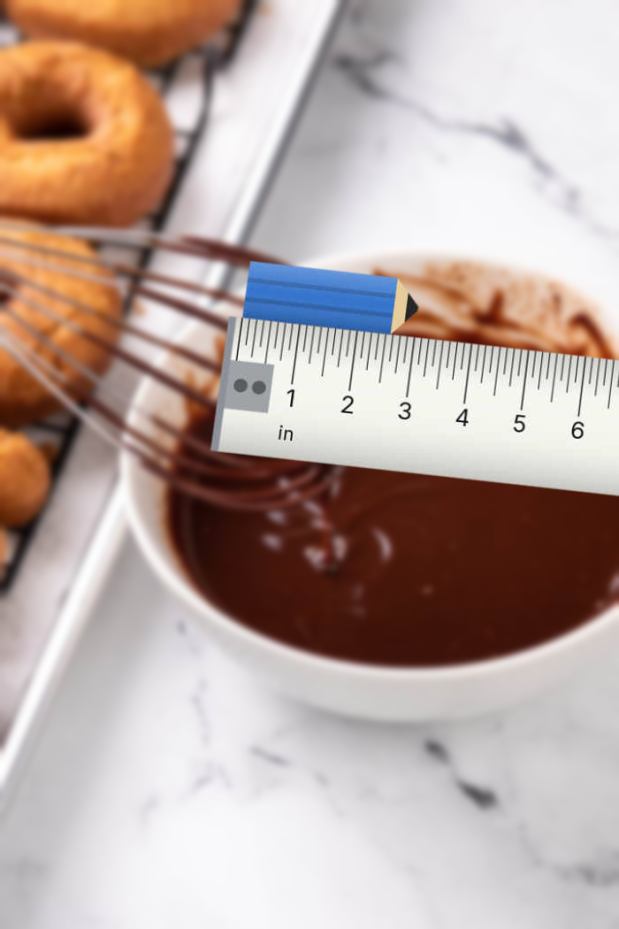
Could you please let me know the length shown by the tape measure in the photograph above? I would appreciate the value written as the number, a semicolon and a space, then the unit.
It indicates 3; in
